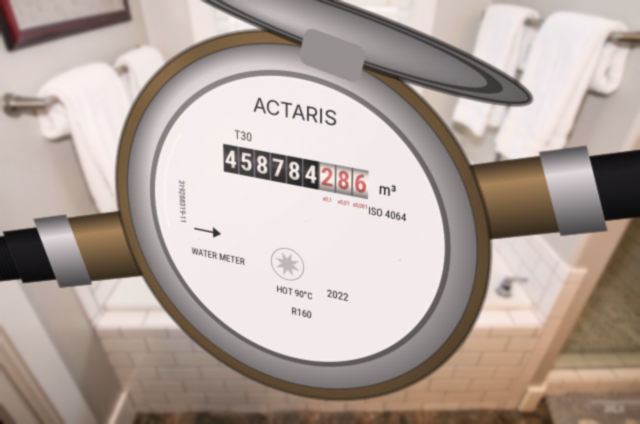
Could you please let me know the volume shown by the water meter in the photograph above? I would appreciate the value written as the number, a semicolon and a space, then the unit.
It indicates 458784.286; m³
